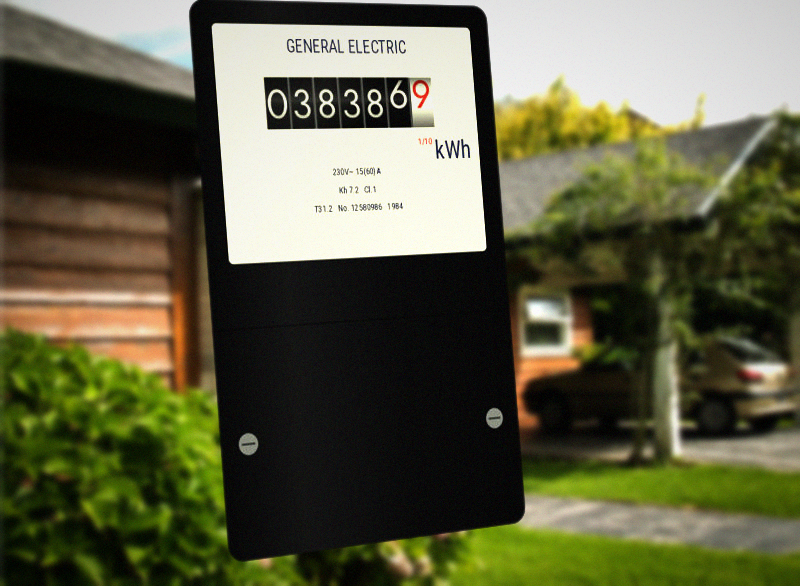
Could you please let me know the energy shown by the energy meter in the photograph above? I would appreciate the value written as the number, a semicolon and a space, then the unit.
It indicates 38386.9; kWh
